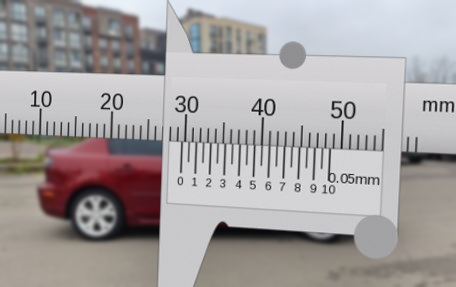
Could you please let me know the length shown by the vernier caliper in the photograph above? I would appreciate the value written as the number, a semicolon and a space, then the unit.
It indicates 29.6; mm
